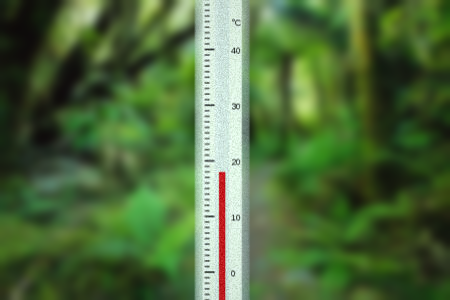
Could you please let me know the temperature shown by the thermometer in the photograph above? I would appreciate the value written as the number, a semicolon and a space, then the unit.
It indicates 18; °C
